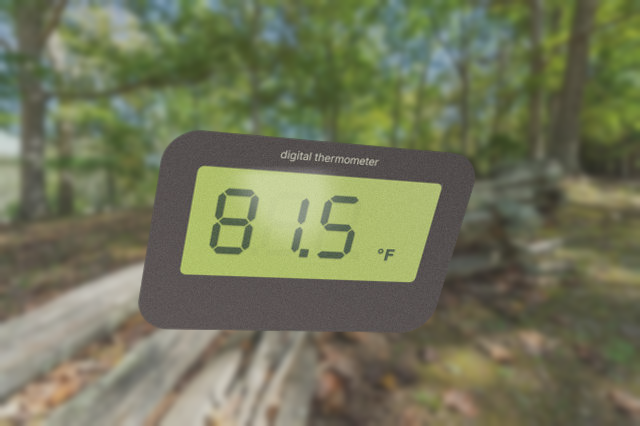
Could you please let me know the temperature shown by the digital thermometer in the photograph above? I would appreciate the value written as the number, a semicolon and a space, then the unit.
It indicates 81.5; °F
